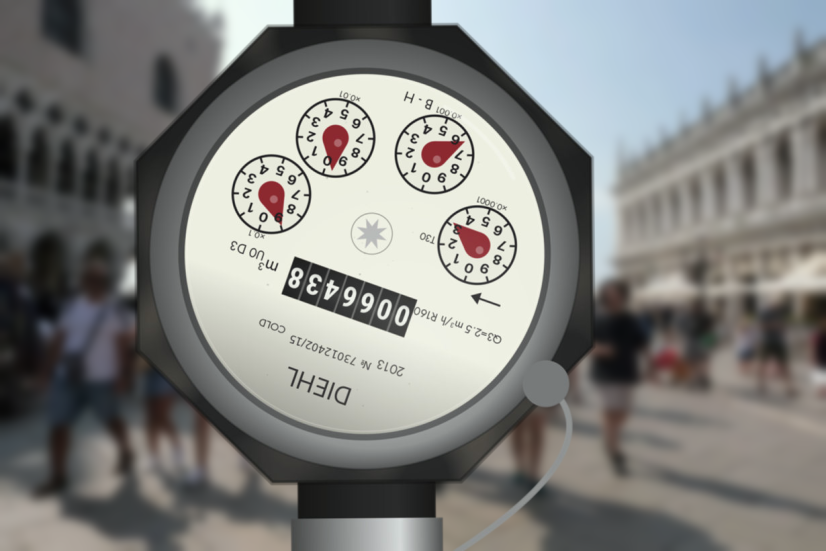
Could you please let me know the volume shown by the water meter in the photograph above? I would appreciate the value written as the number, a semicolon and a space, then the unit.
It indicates 66438.8963; m³
